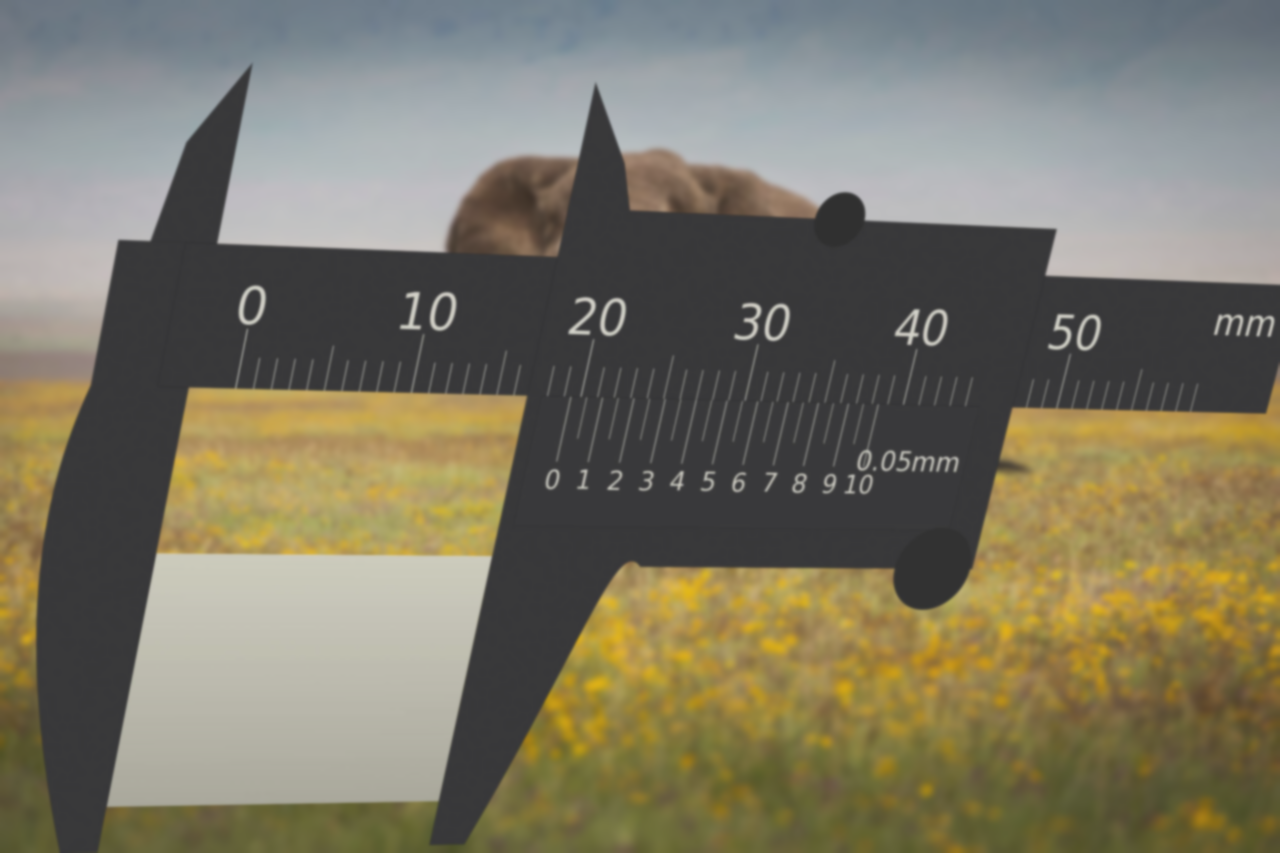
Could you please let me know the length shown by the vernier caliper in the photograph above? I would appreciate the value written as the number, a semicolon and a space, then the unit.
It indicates 19.4; mm
